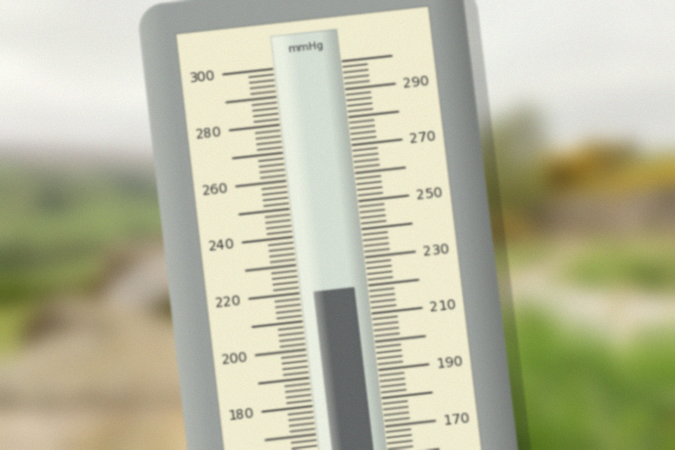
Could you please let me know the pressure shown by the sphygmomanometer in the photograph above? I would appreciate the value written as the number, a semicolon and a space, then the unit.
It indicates 220; mmHg
